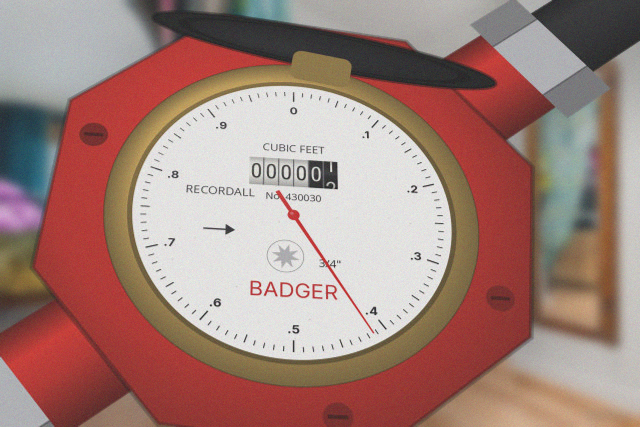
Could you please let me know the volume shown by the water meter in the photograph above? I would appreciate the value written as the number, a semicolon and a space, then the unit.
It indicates 1.41; ft³
